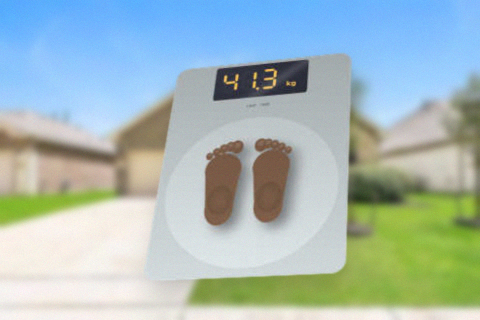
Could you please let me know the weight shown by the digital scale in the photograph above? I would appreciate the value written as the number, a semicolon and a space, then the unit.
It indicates 41.3; kg
